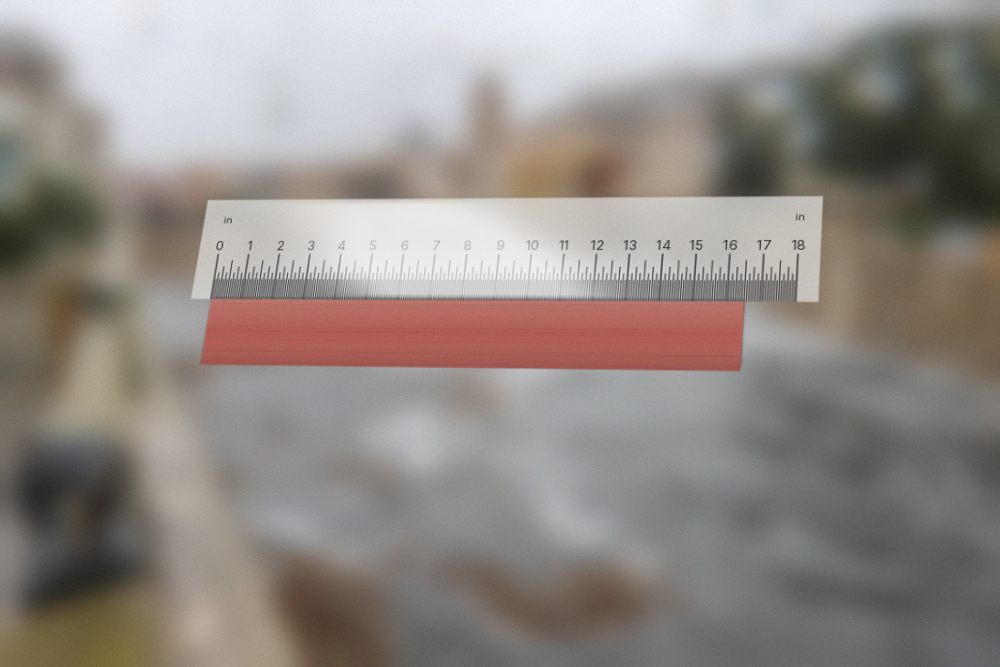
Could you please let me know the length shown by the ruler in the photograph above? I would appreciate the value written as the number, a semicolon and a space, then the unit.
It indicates 16.5; in
